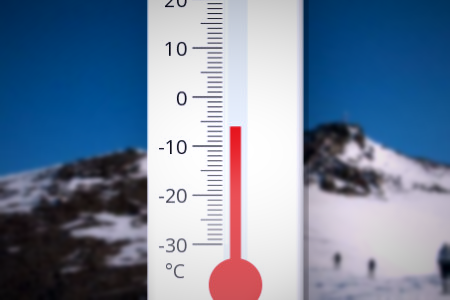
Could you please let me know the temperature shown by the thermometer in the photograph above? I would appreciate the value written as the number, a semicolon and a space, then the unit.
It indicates -6; °C
